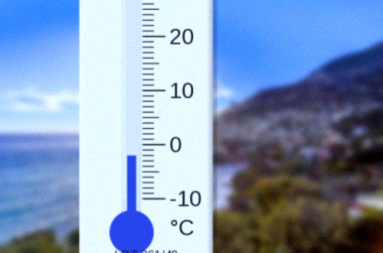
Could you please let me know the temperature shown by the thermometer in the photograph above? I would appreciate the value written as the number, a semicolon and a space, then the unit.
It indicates -2; °C
